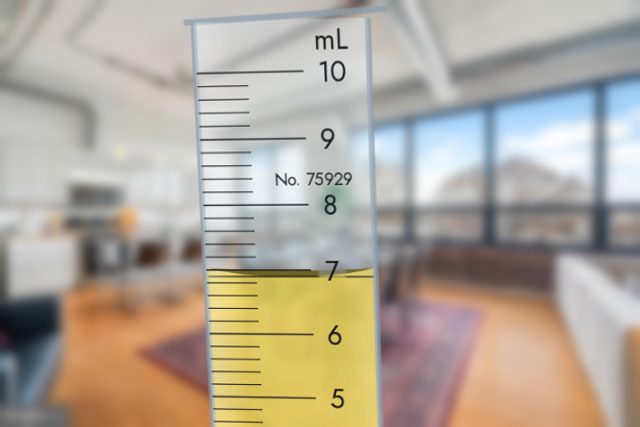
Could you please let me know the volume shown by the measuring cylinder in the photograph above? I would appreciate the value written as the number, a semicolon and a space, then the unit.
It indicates 6.9; mL
